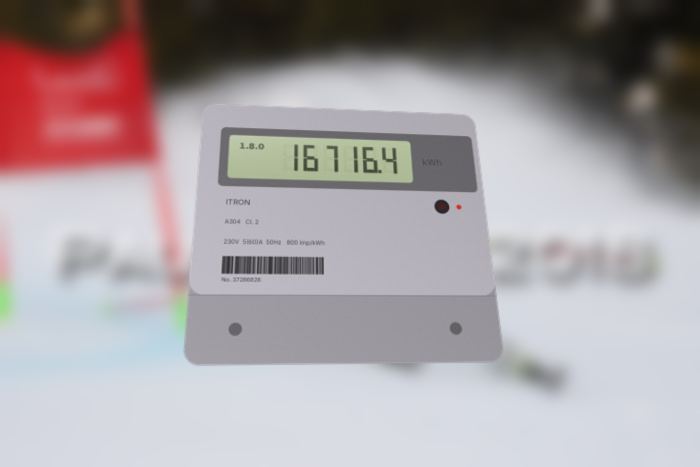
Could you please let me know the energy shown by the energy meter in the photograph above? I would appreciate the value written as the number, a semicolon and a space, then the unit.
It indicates 16716.4; kWh
